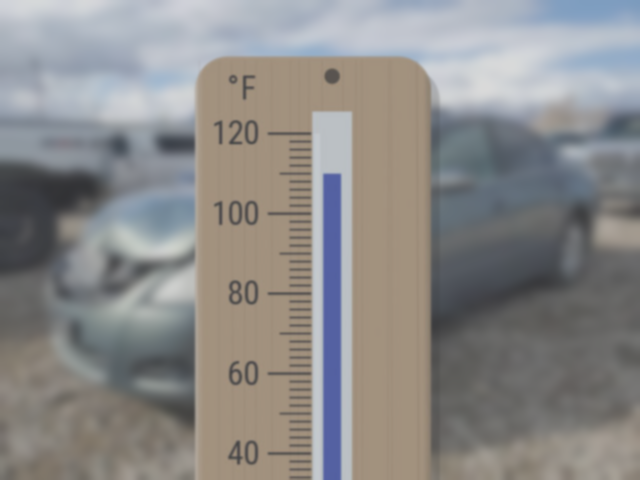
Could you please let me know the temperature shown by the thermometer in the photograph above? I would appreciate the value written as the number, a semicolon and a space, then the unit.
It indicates 110; °F
